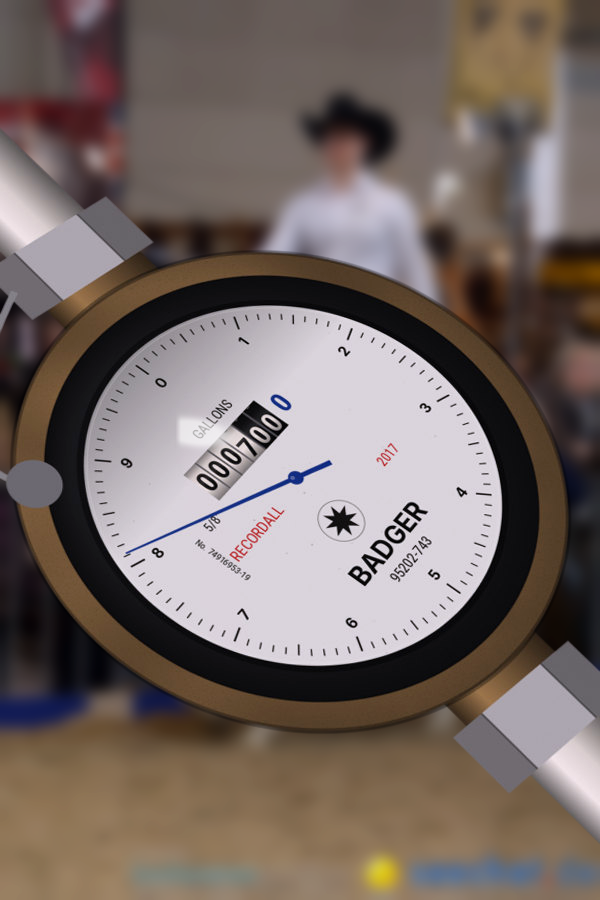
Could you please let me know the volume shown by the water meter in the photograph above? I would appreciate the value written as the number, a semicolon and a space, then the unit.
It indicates 6998.1; gal
